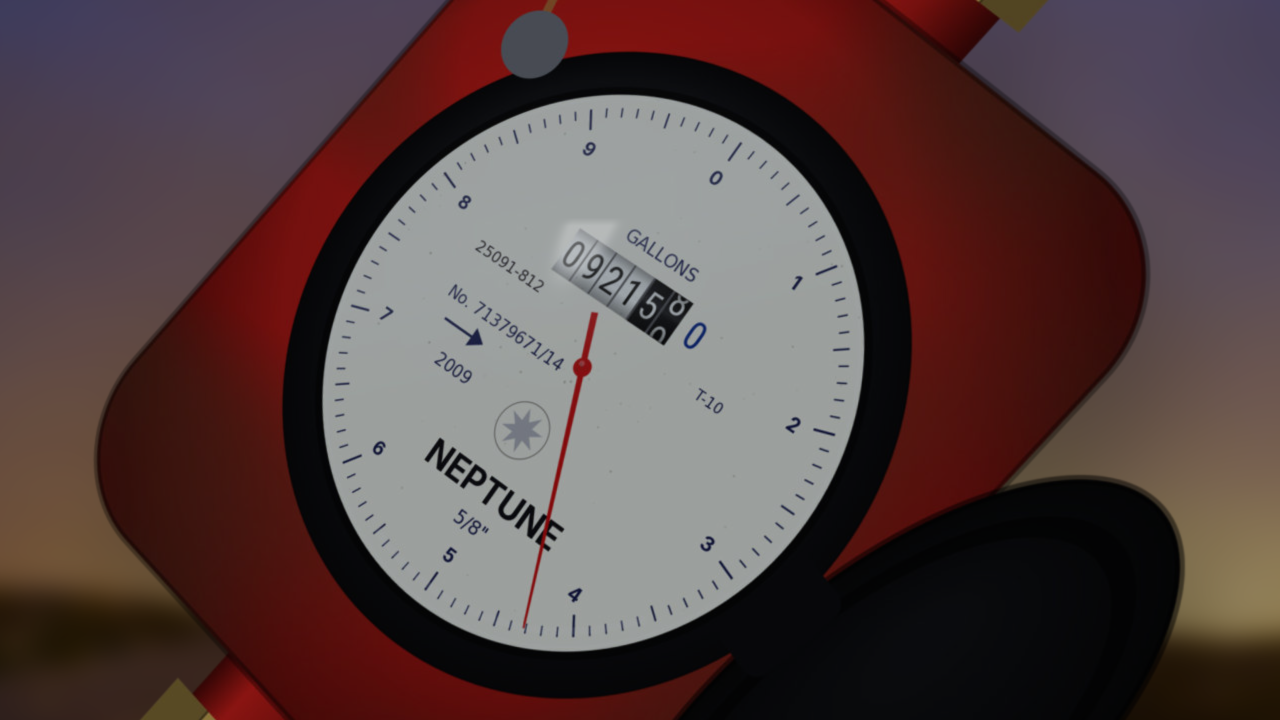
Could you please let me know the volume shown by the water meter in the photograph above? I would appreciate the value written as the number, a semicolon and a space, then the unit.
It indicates 921584.3; gal
